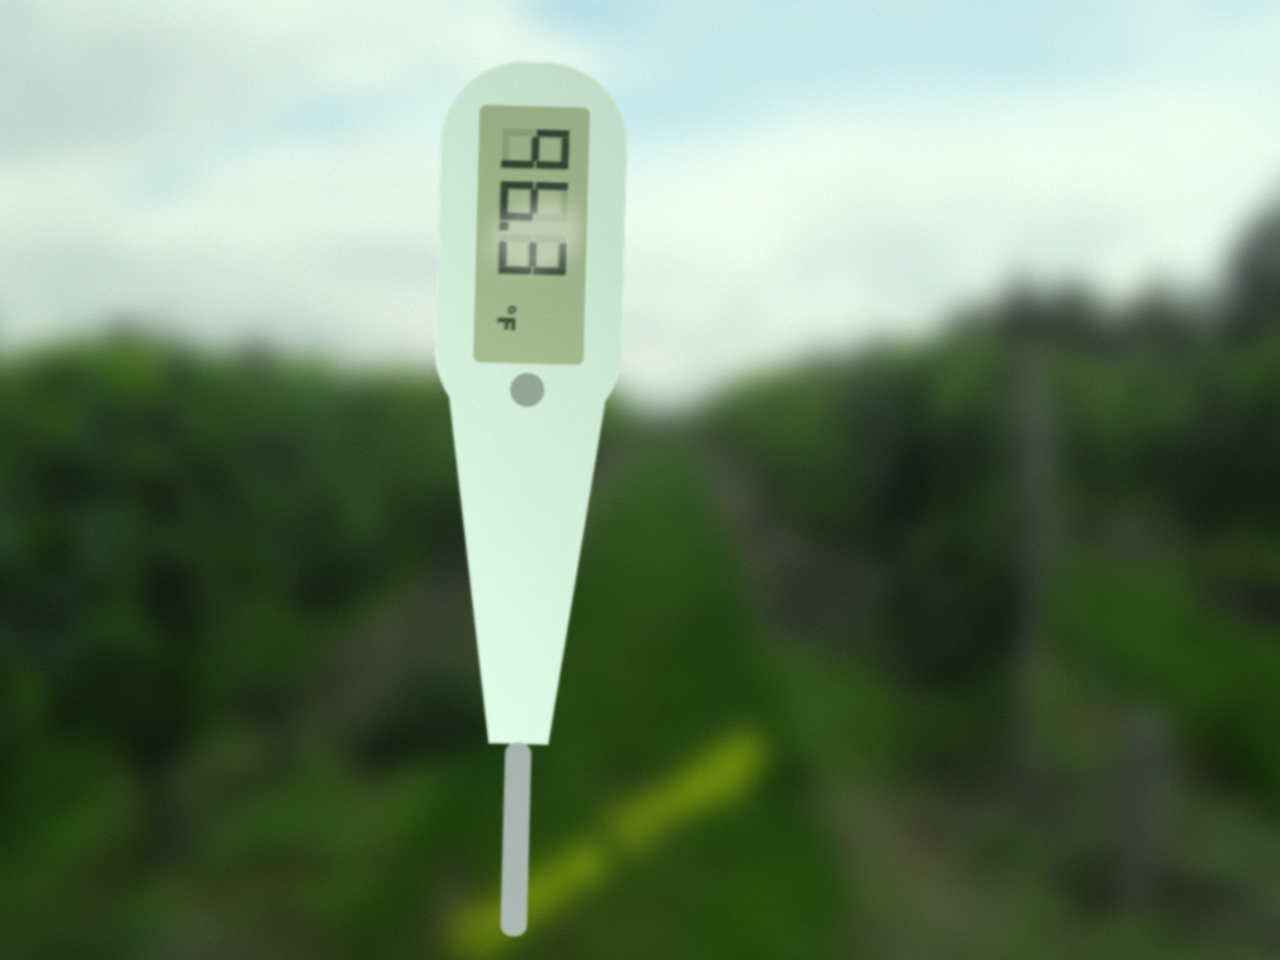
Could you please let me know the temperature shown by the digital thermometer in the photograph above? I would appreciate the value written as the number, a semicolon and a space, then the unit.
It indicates 96.3; °F
